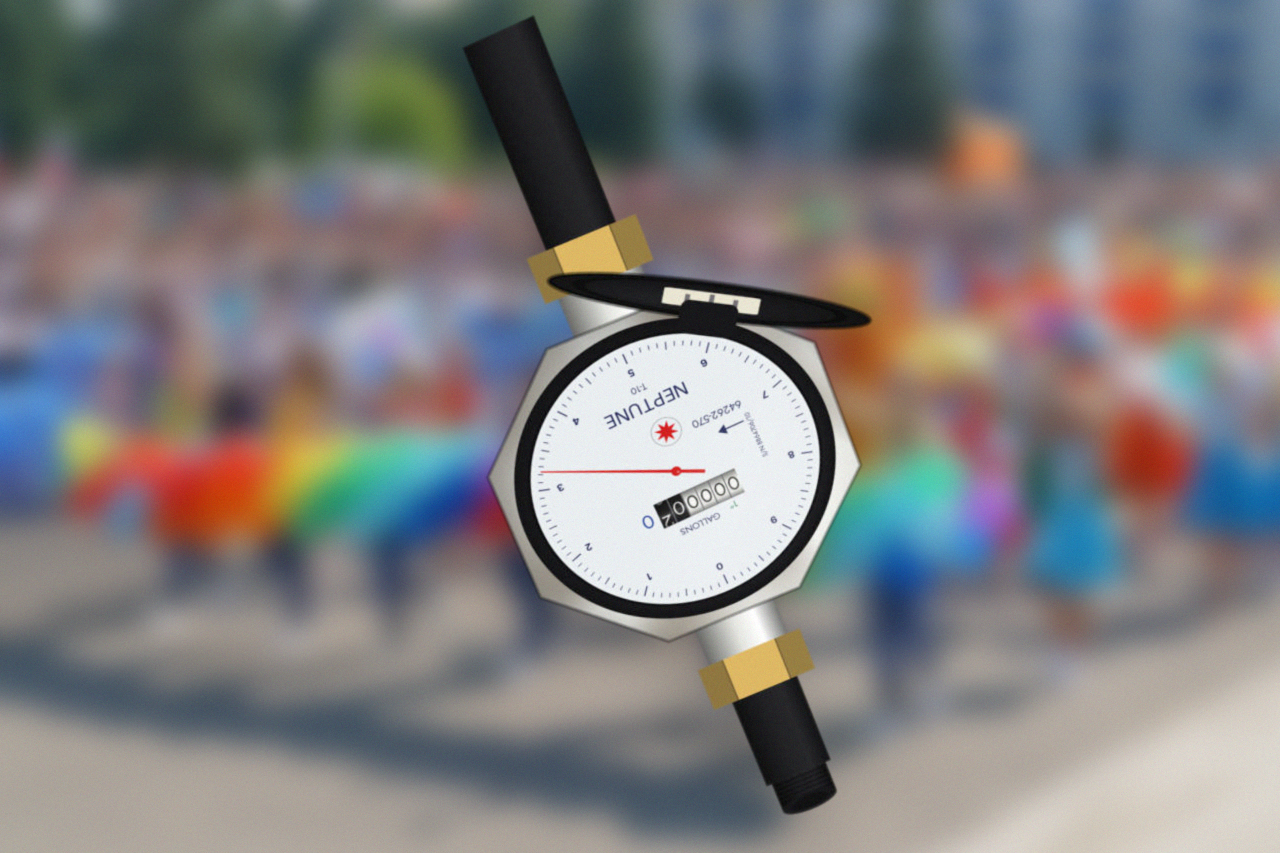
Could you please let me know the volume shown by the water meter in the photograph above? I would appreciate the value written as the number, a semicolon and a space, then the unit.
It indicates 23.2; gal
